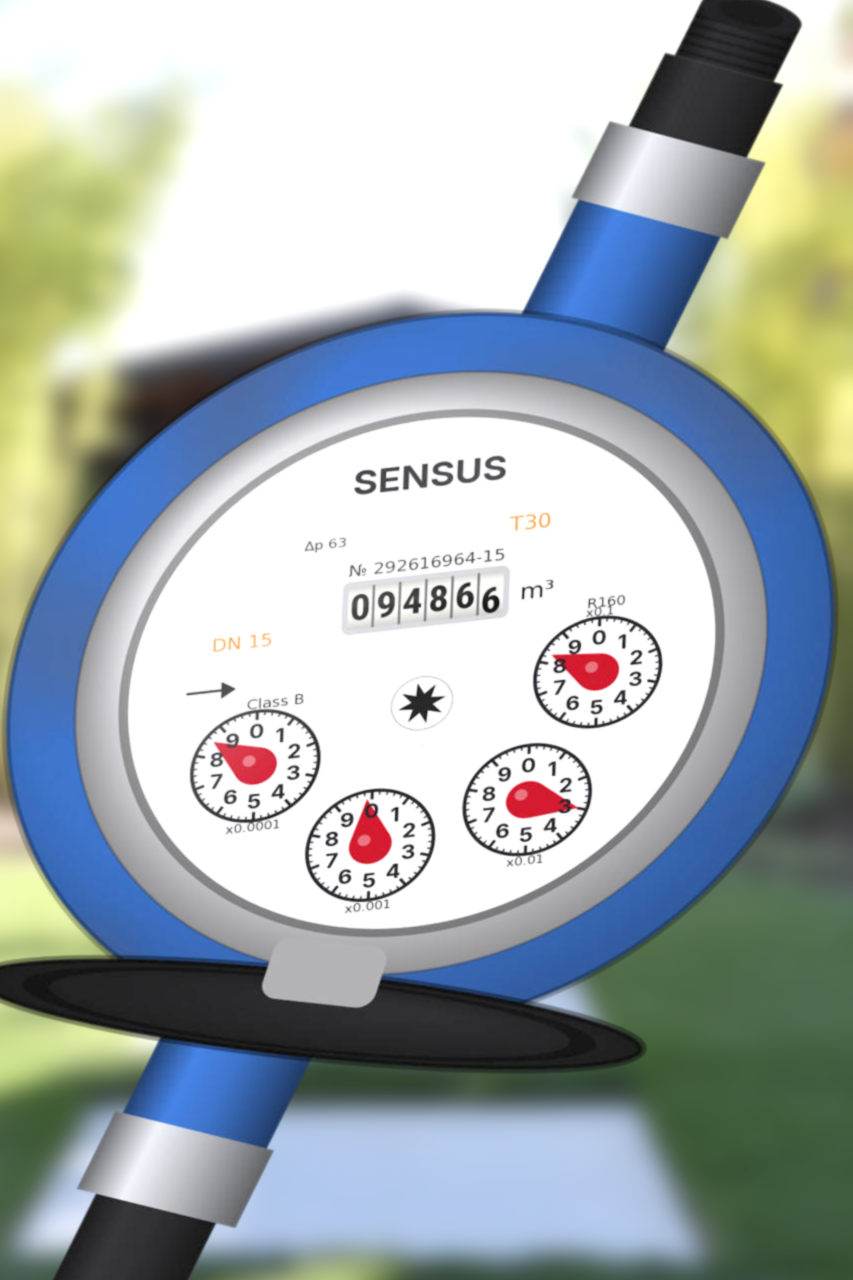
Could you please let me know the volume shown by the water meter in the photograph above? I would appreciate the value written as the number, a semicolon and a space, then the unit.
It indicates 94865.8298; m³
